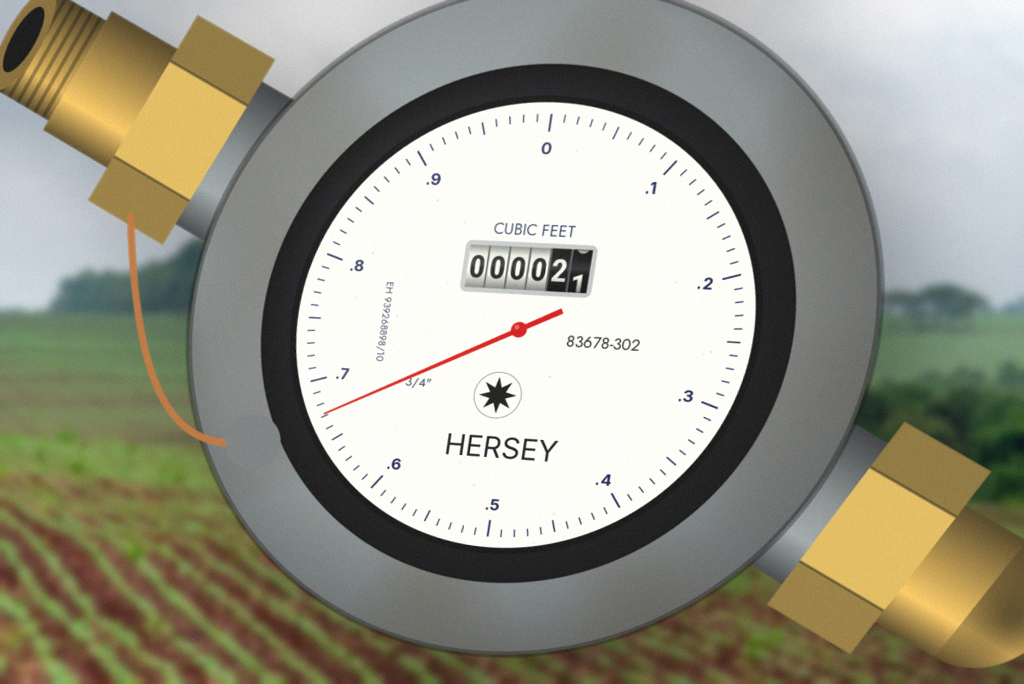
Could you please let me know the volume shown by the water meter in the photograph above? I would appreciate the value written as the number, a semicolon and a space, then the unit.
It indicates 20.67; ft³
